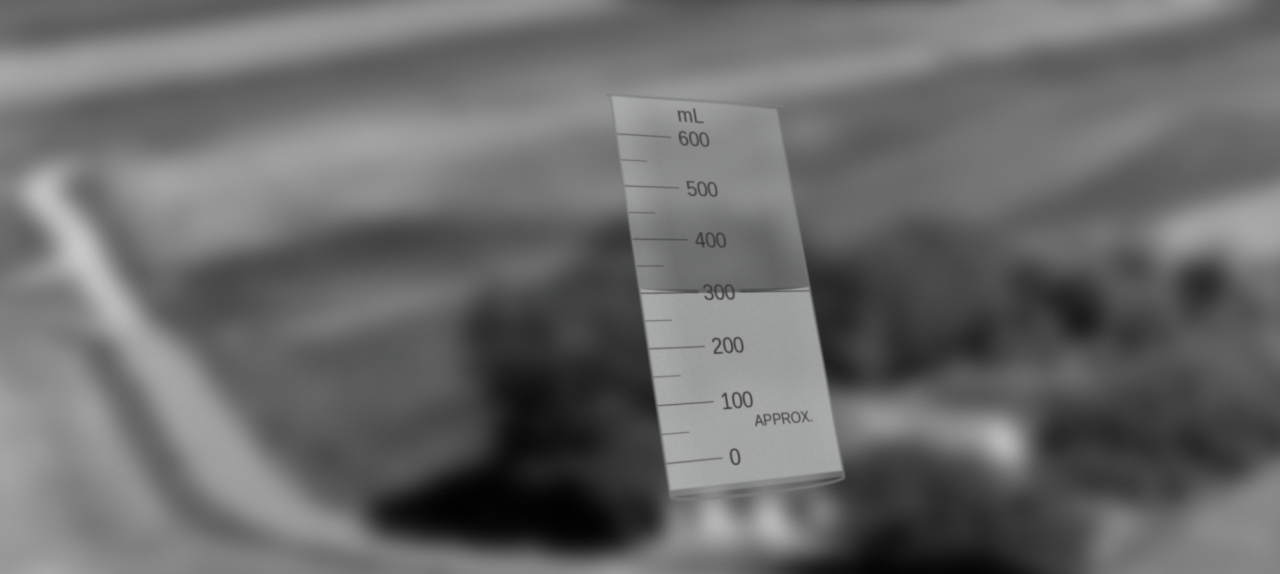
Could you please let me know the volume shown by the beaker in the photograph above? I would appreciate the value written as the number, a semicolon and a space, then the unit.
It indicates 300; mL
